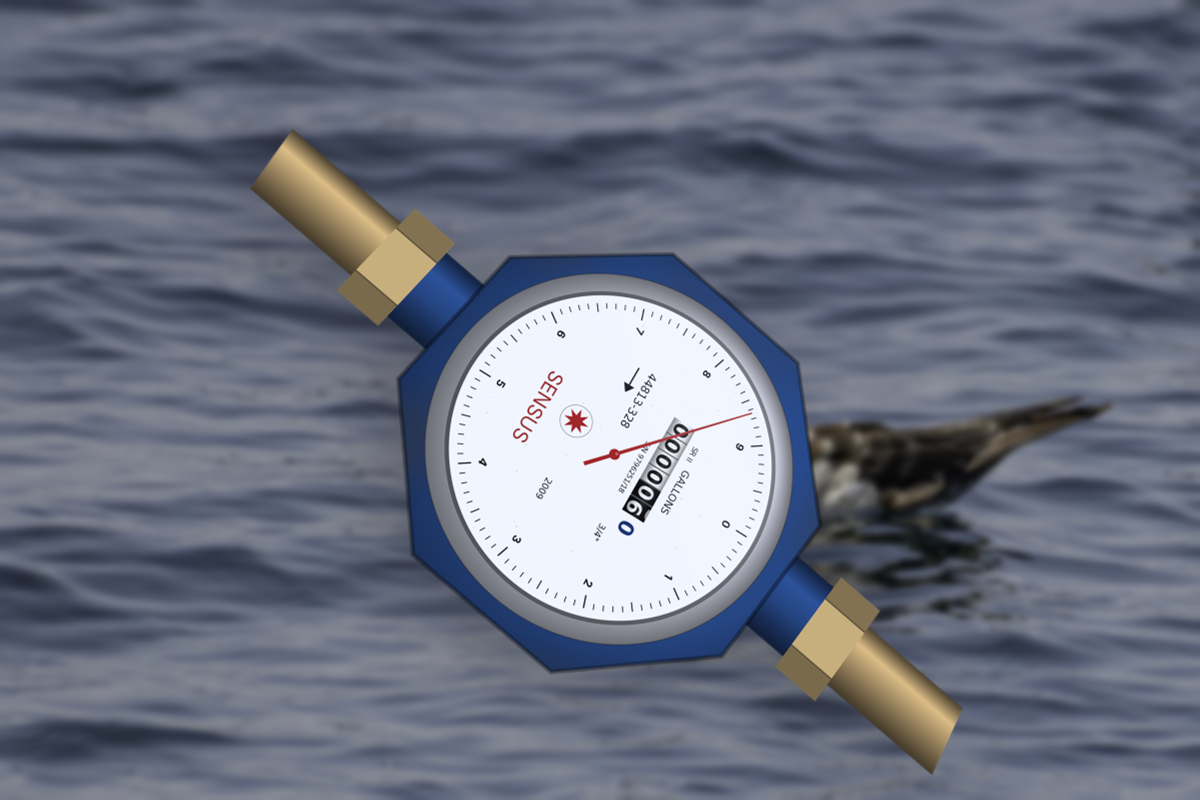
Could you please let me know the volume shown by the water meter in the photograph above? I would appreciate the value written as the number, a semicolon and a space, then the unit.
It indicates 58.6; gal
